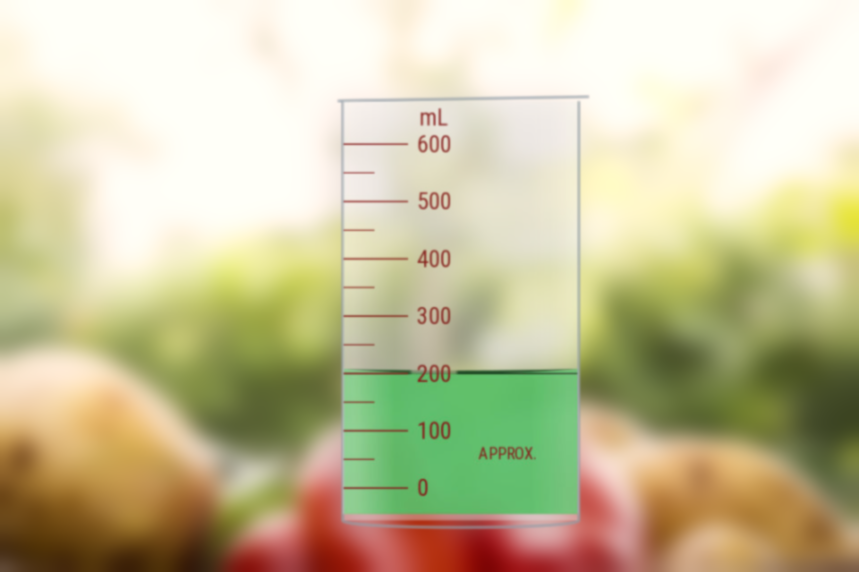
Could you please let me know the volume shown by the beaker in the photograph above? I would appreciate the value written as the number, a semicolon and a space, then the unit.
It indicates 200; mL
